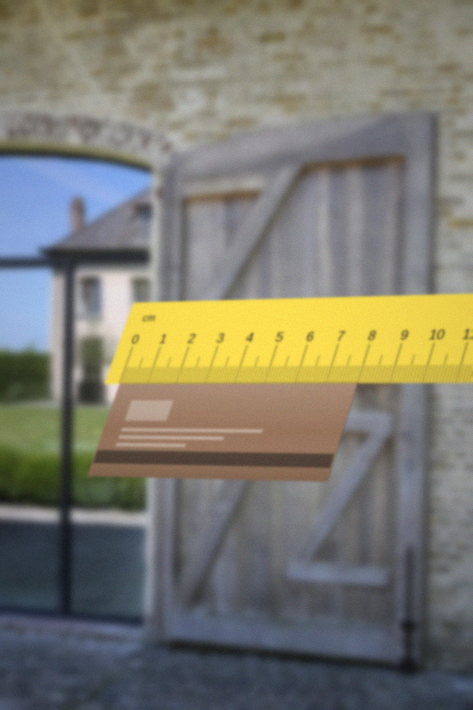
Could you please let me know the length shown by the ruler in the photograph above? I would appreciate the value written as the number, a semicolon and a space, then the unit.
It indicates 8; cm
